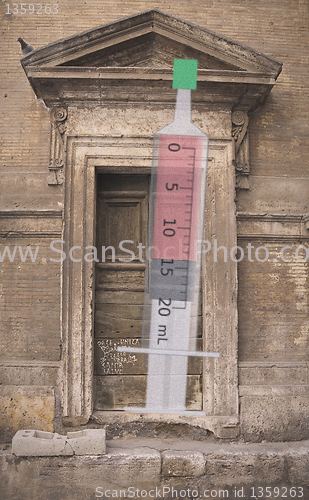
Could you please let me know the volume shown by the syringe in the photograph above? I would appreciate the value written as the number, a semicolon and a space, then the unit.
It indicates 14; mL
